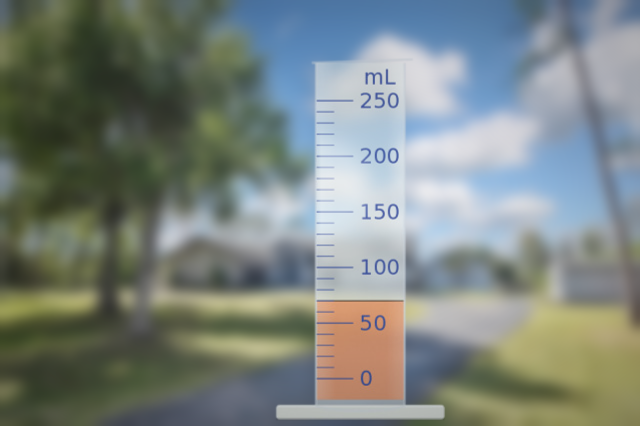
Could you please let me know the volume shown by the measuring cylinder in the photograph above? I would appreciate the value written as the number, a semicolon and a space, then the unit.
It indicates 70; mL
